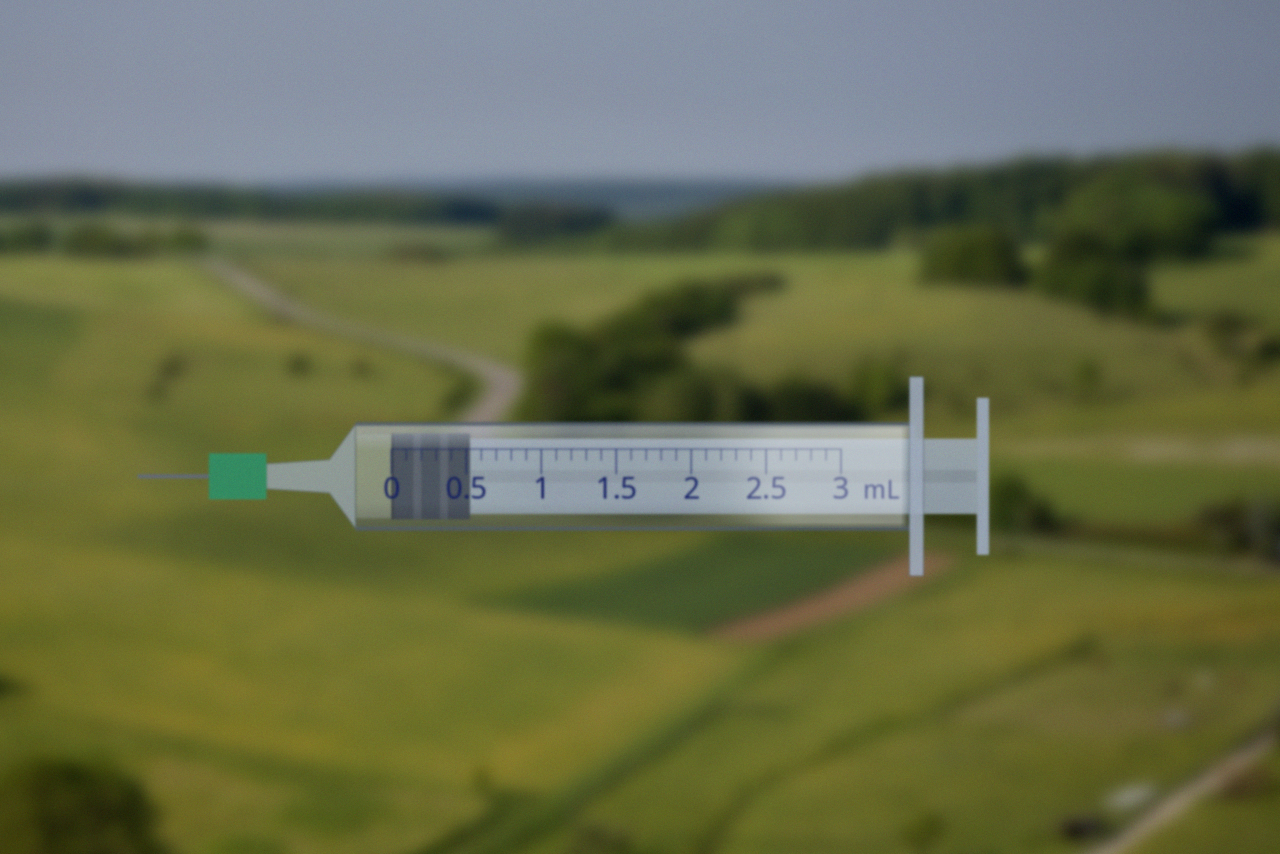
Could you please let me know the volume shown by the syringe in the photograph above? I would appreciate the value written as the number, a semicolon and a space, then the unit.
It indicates 0; mL
